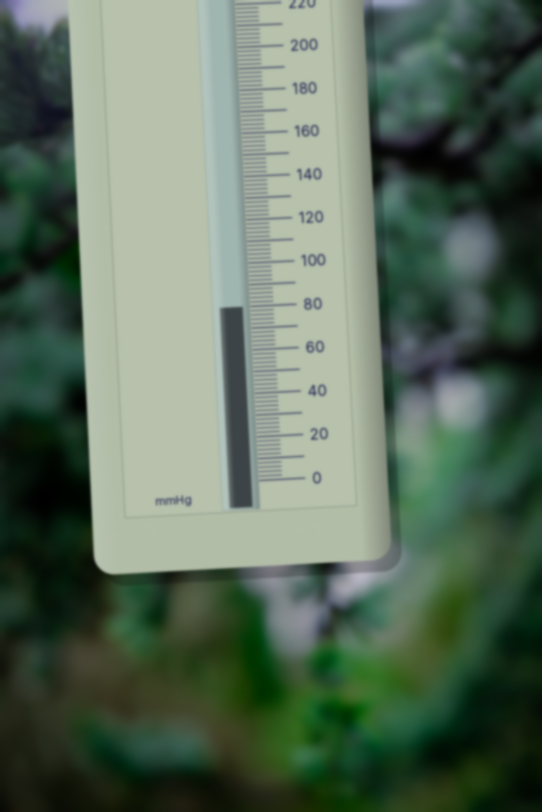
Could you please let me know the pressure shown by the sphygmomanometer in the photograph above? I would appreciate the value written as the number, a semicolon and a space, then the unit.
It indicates 80; mmHg
